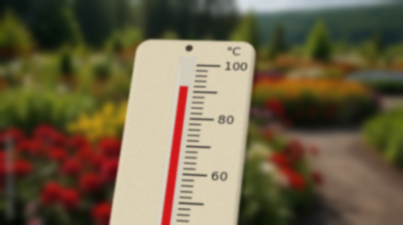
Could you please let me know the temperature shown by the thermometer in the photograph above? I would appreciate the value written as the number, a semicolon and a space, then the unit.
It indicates 92; °C
